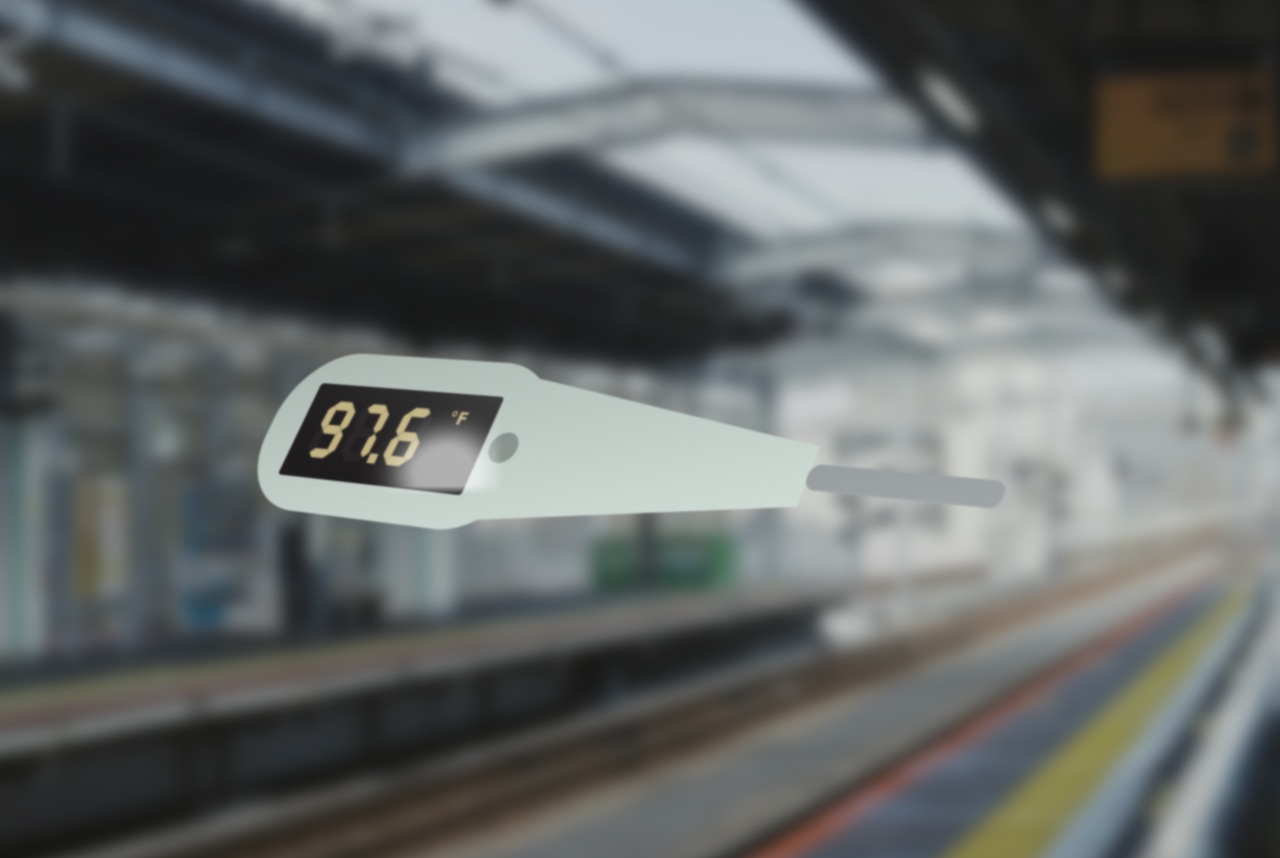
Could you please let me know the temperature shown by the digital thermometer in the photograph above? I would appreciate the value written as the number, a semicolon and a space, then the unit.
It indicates 97.6; °F
